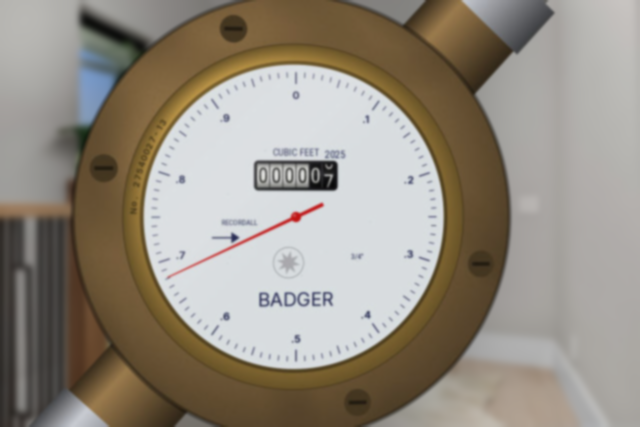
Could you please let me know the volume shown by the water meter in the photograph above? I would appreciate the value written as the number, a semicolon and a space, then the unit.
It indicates 6.68; ft³
